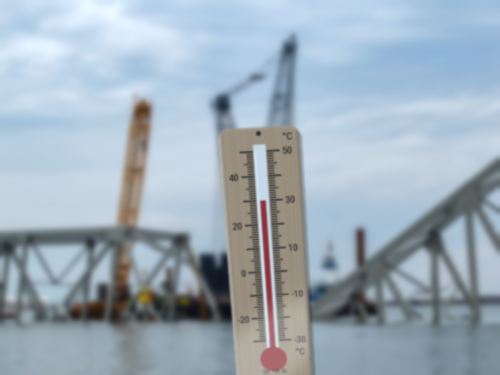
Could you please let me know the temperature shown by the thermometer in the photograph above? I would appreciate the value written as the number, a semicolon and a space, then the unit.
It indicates 30; °C
